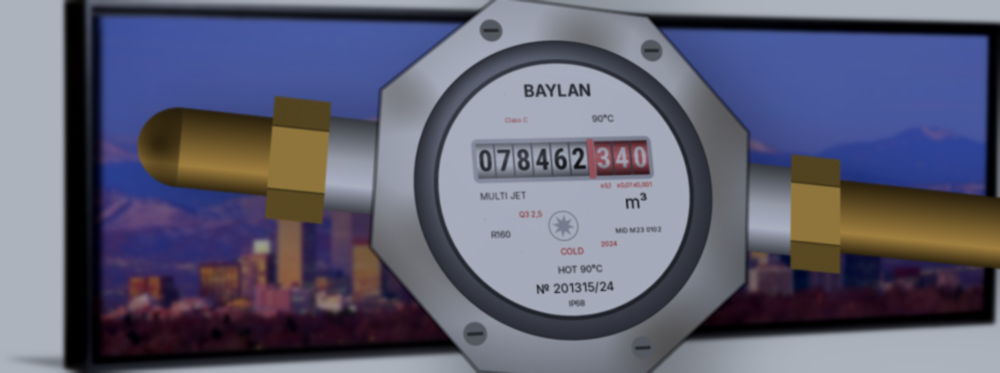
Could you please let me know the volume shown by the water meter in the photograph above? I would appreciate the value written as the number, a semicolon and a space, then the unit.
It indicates 78462.340; m³
